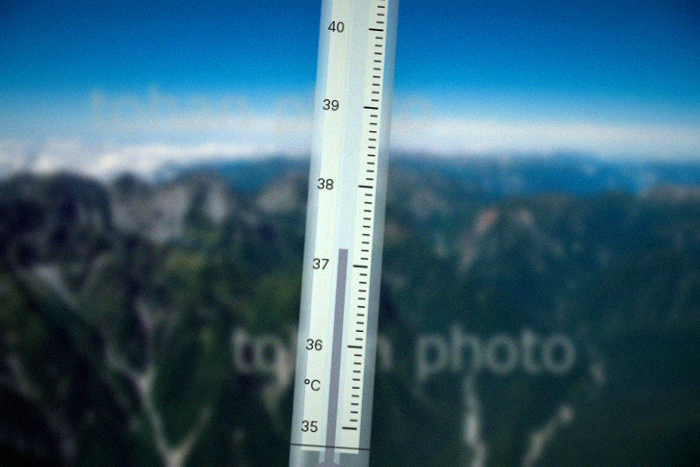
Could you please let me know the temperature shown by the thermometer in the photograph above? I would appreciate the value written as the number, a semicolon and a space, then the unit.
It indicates 37.2; °C
